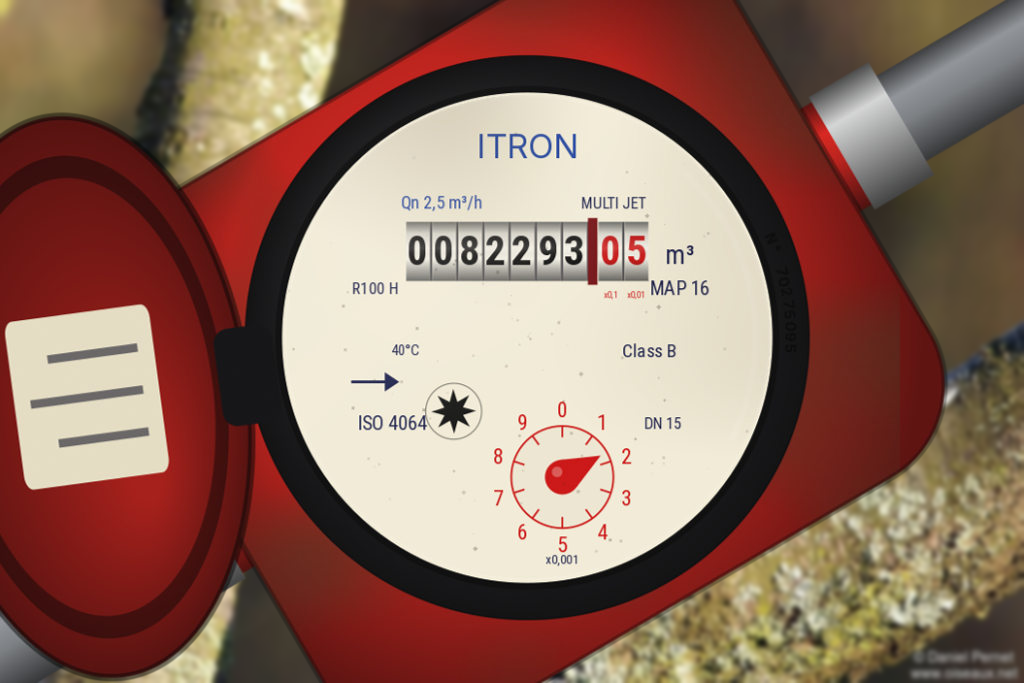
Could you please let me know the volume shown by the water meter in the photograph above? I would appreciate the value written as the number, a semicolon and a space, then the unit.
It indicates 82293.051; m³
